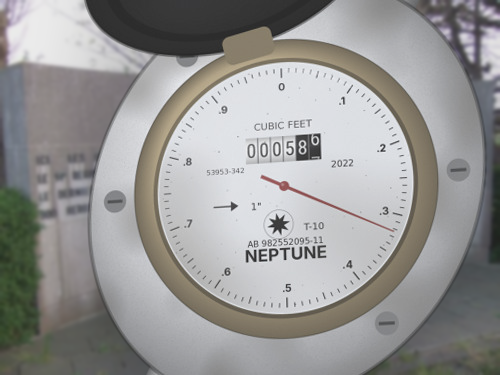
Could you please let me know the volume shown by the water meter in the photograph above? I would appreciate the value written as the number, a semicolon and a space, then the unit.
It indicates 586.32; ft³
